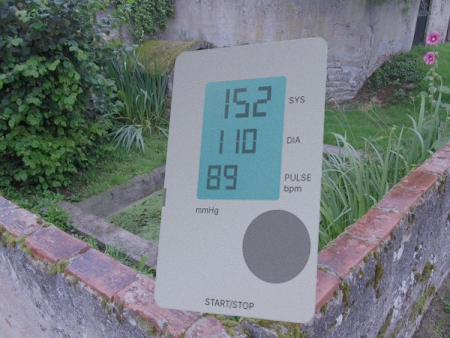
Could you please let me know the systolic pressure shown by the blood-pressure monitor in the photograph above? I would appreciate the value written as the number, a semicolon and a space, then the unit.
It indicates 152; mmHg
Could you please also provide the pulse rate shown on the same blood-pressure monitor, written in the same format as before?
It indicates 89; bpm
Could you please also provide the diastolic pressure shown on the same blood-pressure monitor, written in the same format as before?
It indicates 110; mmHg
